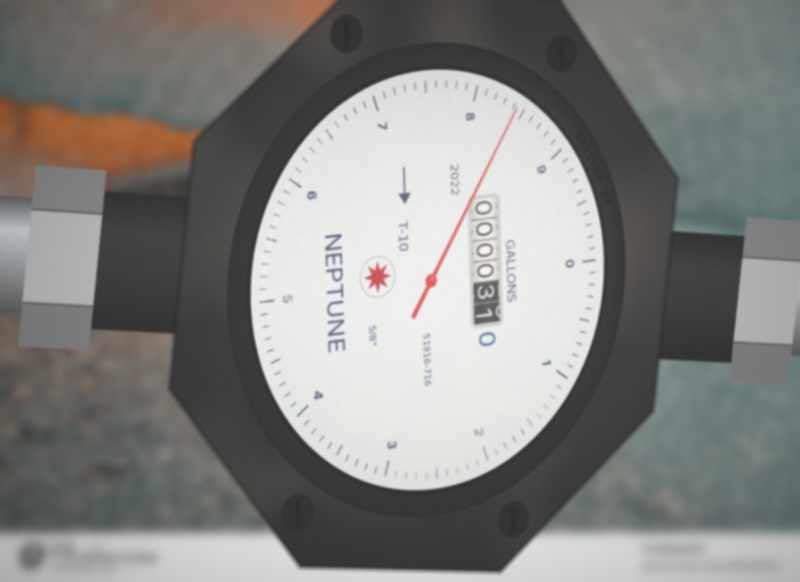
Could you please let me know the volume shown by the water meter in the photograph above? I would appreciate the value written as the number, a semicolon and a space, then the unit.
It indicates 308.4; gal
